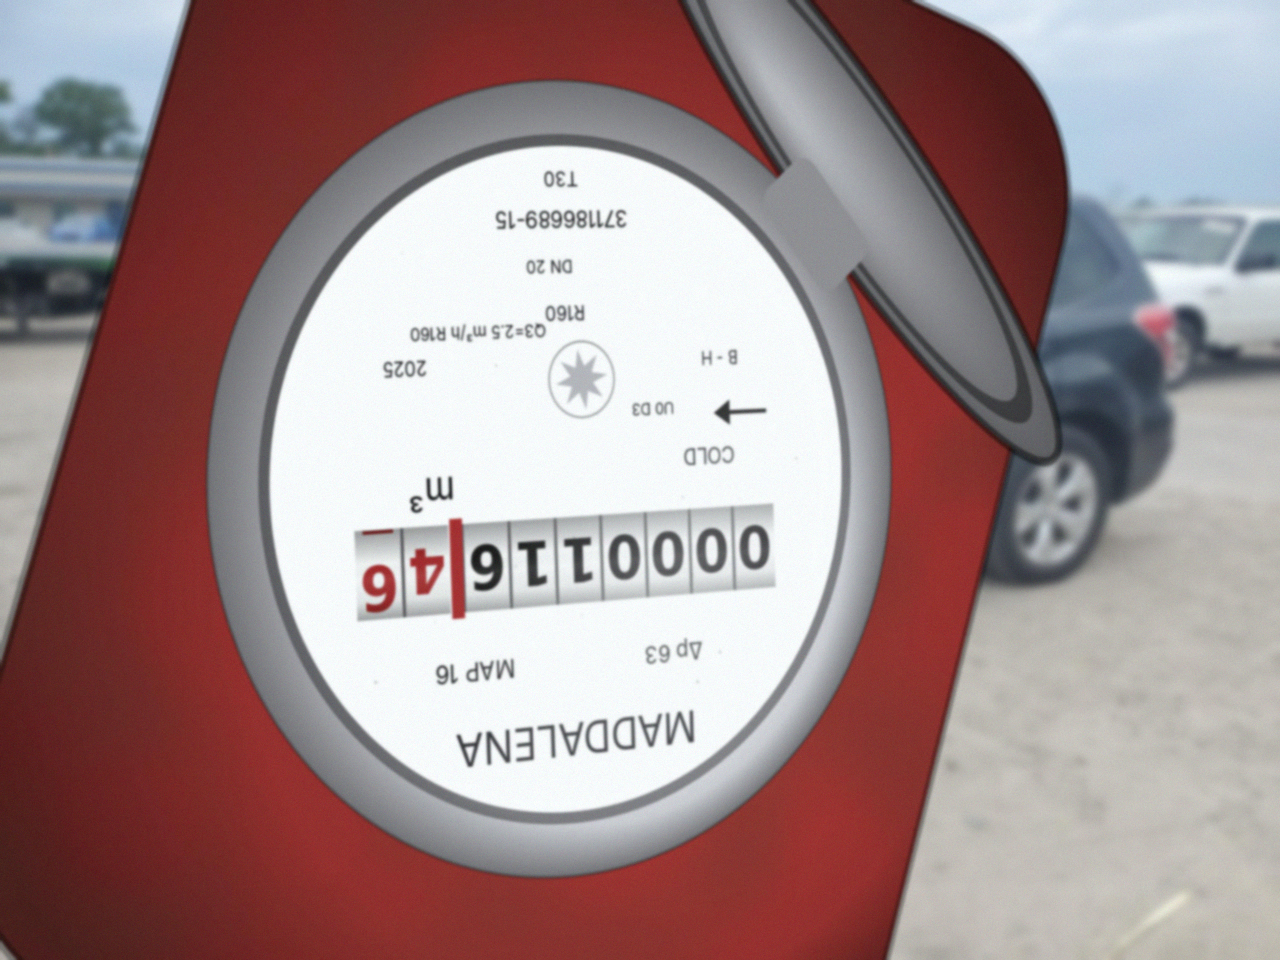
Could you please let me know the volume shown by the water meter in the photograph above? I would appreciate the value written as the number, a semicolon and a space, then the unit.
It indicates 116.46; m³
